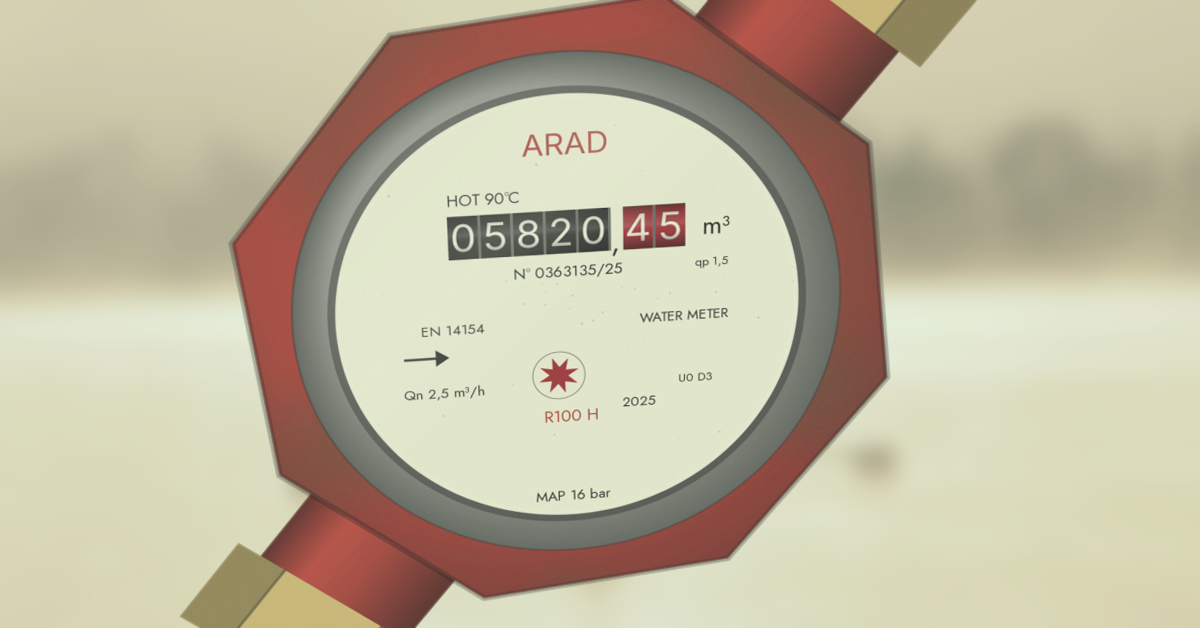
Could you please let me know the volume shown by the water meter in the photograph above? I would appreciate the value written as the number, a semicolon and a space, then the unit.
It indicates 5820.45; m³
